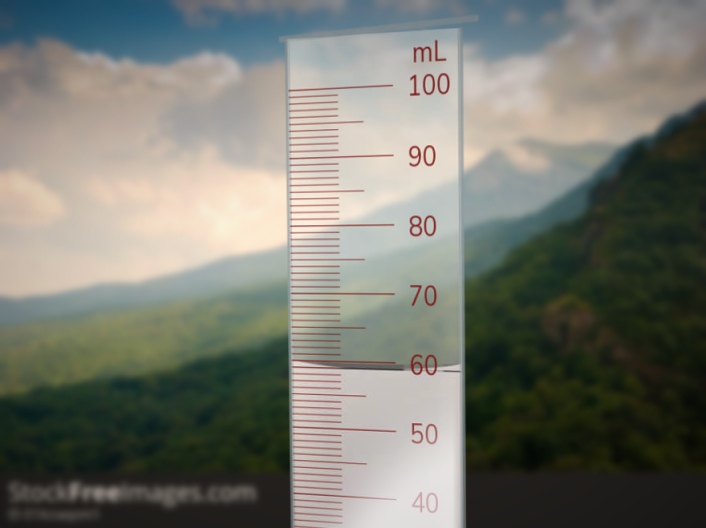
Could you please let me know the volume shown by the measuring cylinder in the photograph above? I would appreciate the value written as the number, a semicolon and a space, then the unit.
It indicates 59; mL
